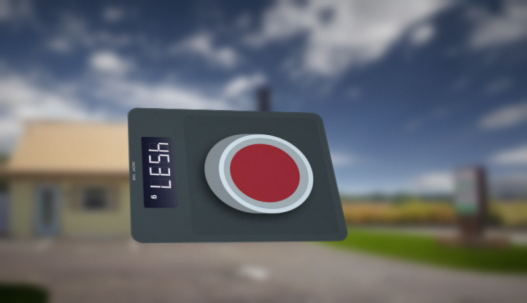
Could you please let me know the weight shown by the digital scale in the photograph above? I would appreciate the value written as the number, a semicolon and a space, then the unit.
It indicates 4537; g
